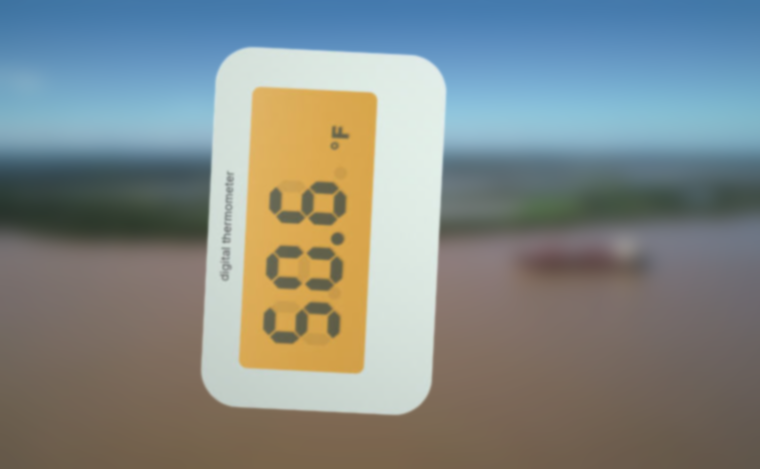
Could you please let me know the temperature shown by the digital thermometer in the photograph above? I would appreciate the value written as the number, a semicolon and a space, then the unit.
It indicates 50.6; °F
